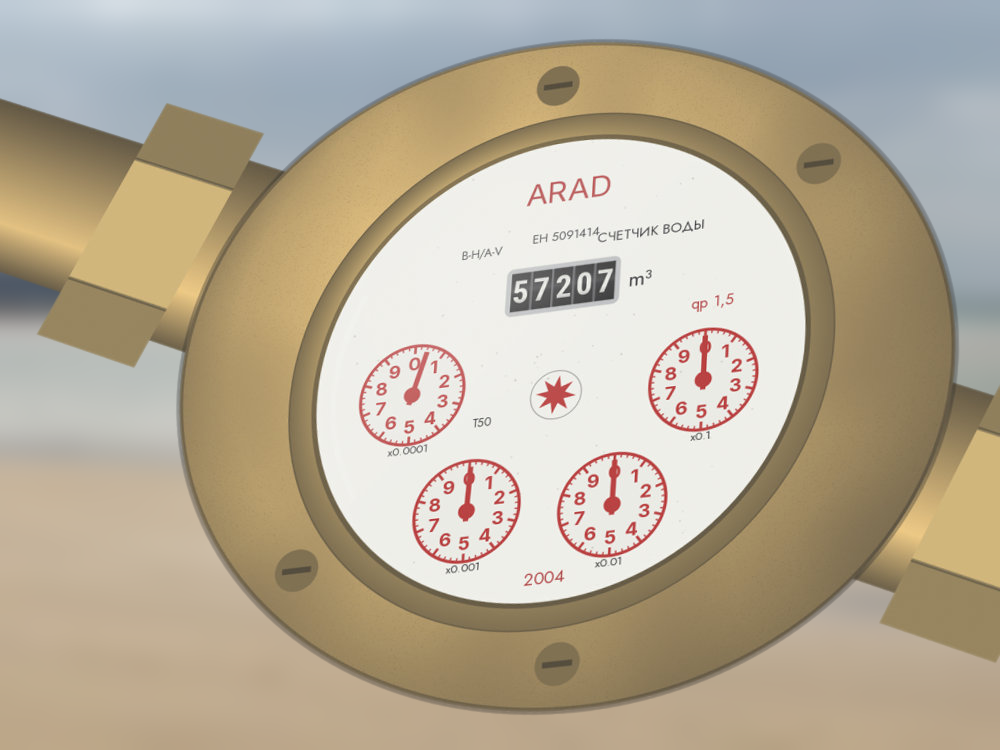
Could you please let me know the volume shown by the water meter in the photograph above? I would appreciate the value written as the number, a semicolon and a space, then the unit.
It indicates 57207.0000; m³
